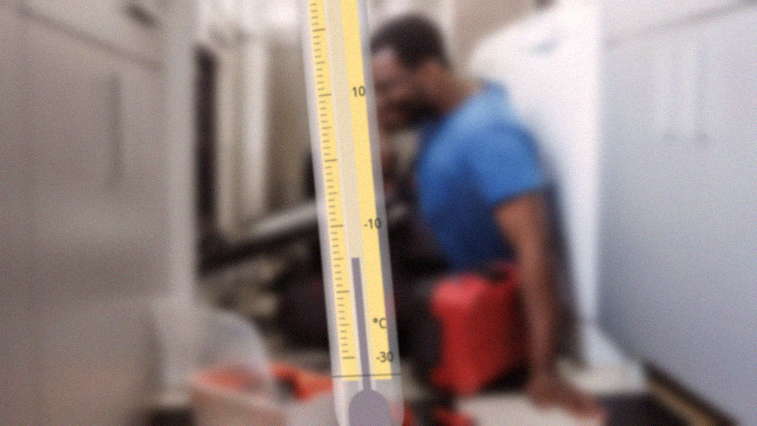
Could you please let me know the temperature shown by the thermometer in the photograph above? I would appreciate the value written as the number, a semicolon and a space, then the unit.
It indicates -15; °C
